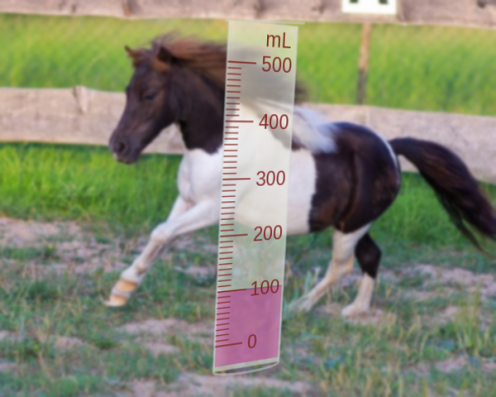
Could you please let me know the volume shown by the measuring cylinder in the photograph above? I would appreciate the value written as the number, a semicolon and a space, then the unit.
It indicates 100; mL
